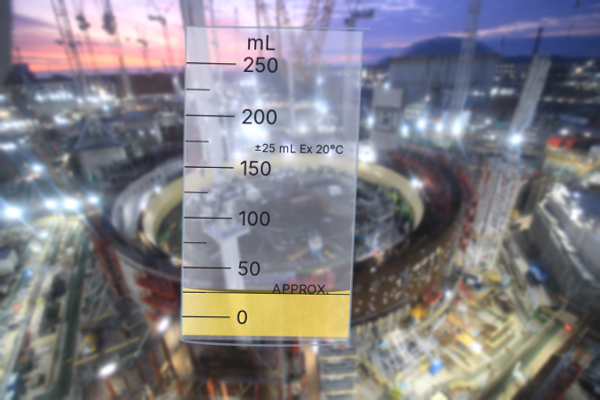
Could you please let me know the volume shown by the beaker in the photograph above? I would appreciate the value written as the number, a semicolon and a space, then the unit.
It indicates 25; mL
